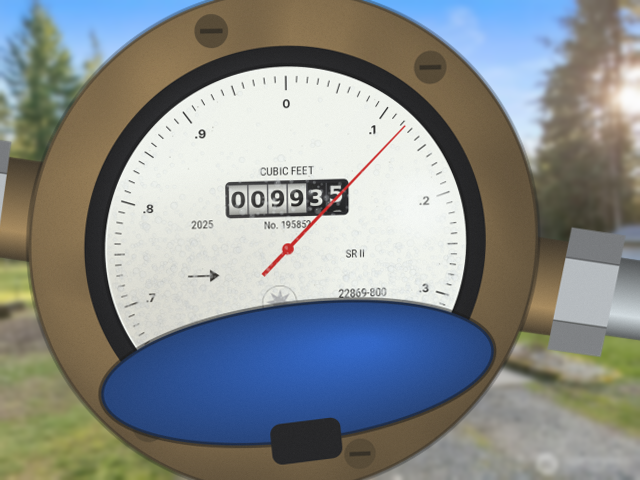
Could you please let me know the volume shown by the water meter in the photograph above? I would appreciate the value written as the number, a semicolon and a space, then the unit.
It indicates 9935.12; ft³
